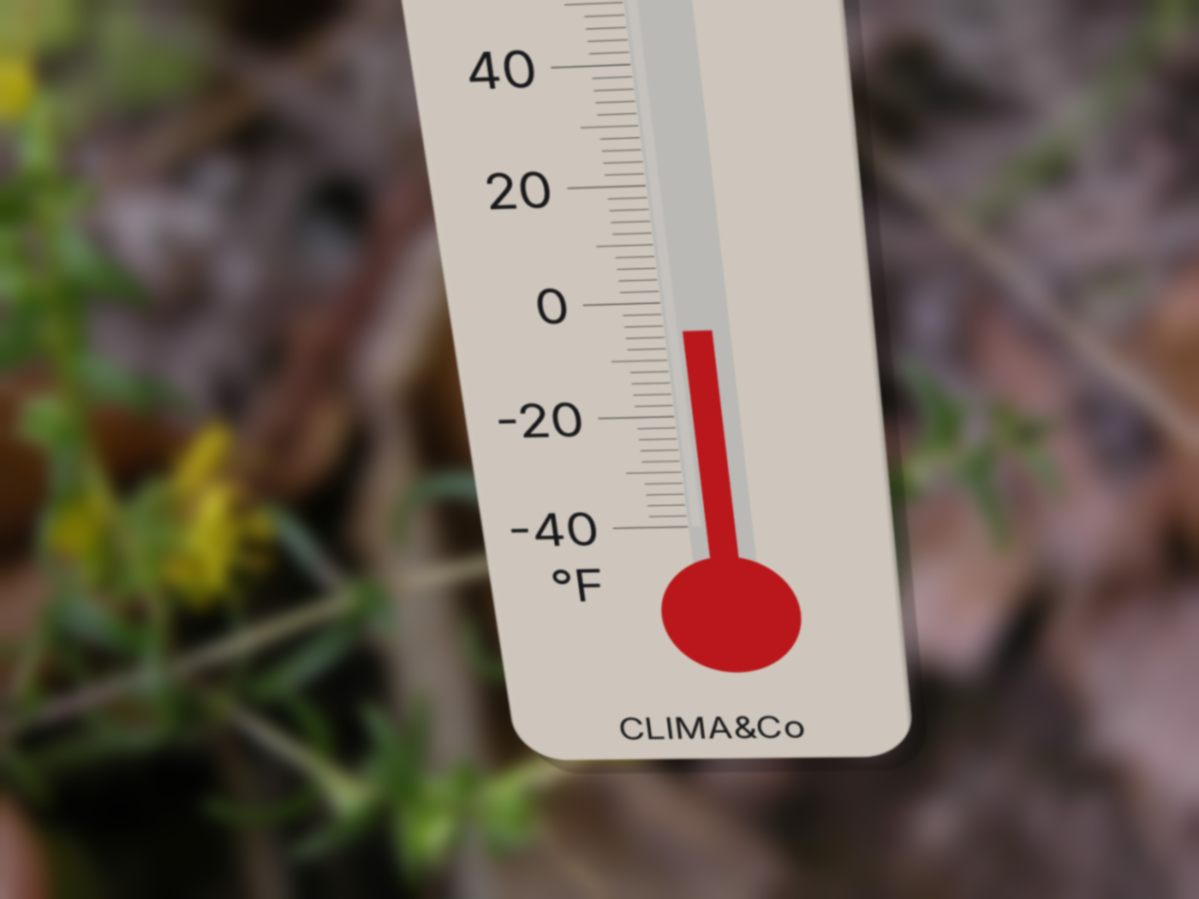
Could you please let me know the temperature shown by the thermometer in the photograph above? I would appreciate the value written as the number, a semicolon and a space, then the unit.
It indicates -5; °F
